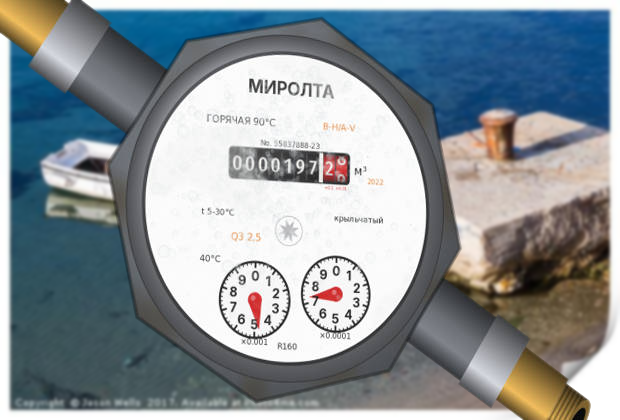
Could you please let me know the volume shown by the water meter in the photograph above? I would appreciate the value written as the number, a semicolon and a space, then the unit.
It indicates 197.2847; m³
